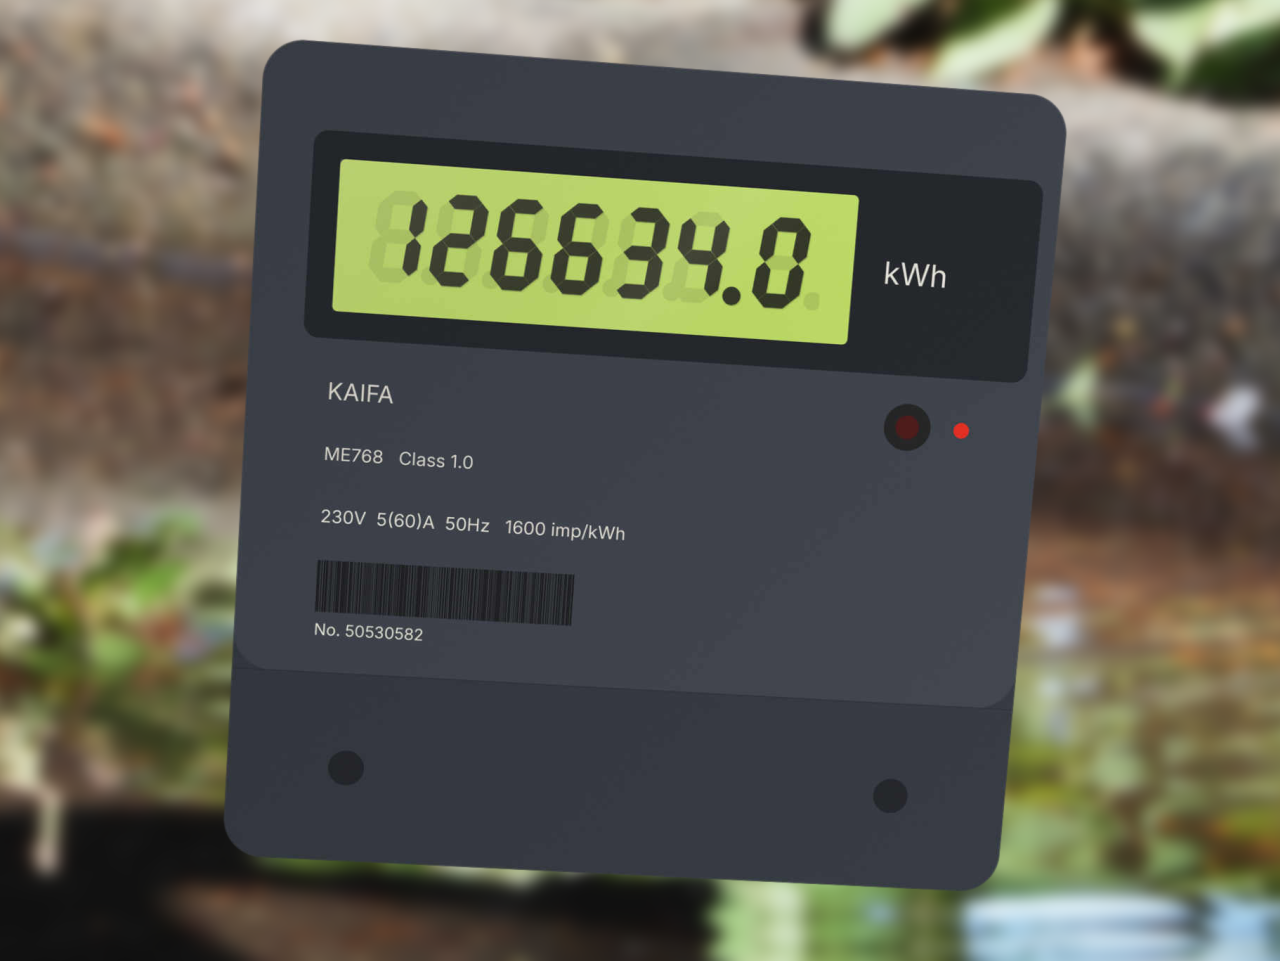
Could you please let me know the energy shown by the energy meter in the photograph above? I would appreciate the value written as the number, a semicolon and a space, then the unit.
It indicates 126634.0; kWh
